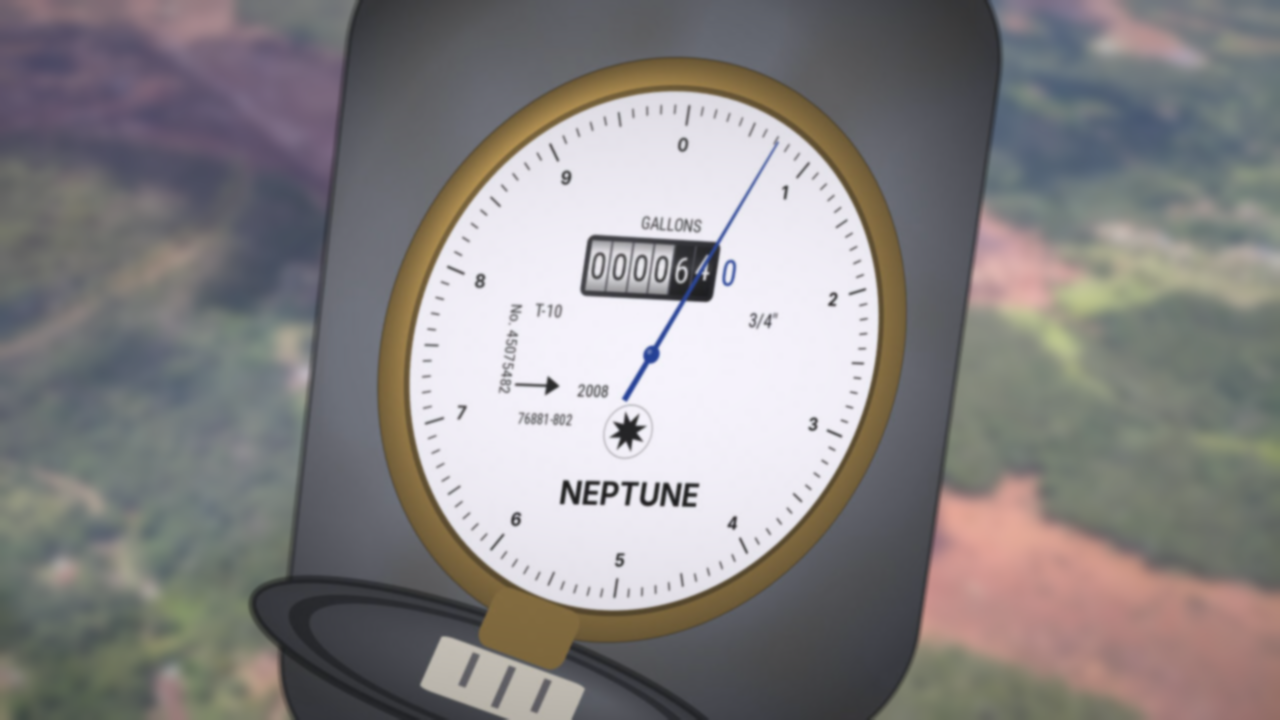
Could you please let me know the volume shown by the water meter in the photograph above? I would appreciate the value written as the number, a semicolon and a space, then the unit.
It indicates 640.7; gal
